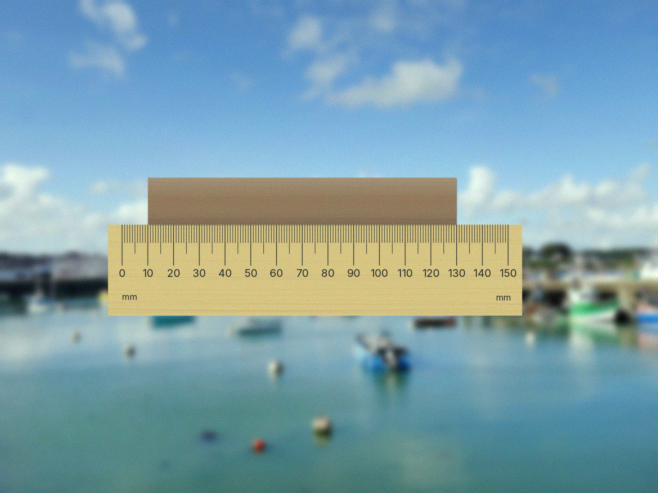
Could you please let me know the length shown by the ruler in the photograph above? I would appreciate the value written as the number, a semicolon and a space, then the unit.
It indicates 120; mm
